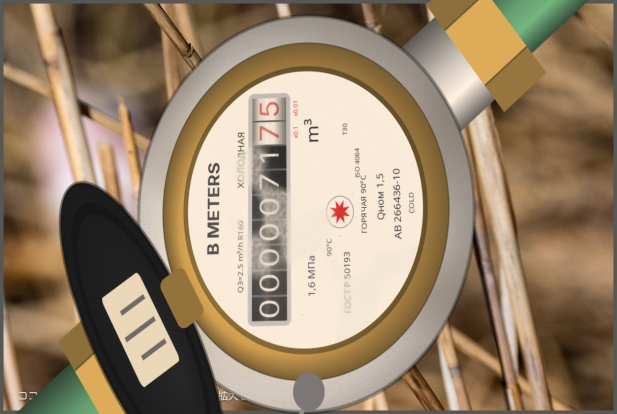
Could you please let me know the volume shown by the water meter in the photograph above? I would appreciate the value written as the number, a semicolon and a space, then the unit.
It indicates 71.75; m³
